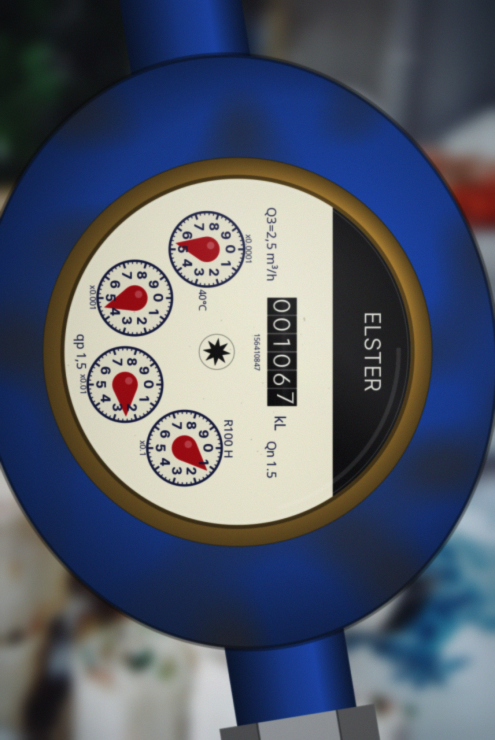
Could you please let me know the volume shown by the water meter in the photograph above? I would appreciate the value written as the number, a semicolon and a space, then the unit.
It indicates 1067.1245; kL
